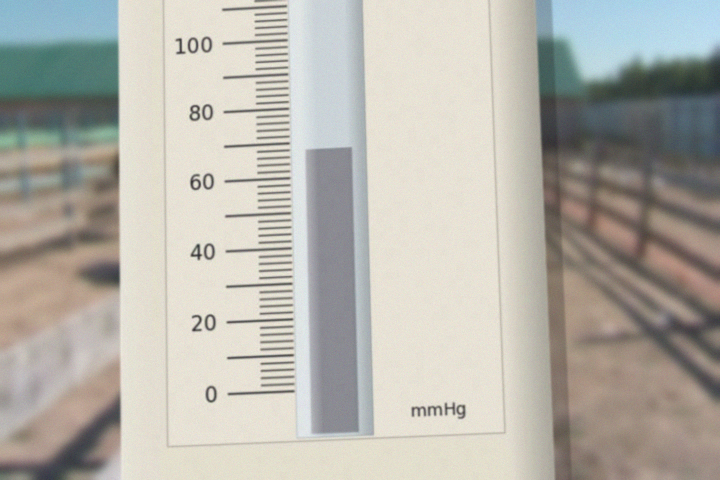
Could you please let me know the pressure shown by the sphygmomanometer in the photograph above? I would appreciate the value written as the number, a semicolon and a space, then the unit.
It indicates 68; mmHg
